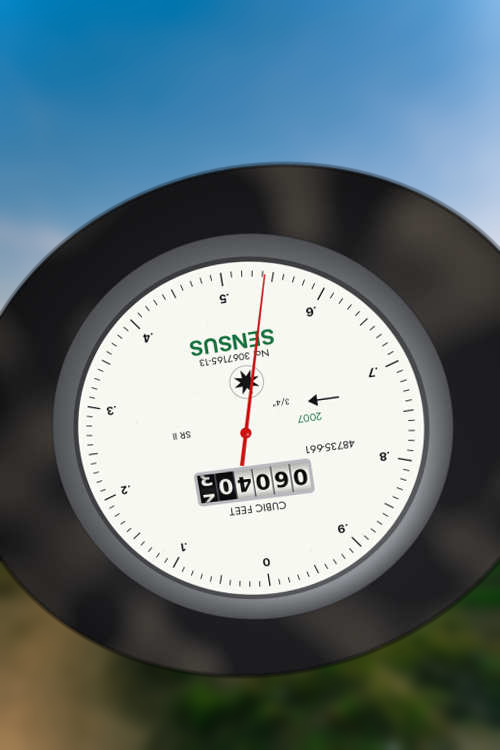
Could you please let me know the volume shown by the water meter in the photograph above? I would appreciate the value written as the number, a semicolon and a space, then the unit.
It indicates 60402.54; ft³
